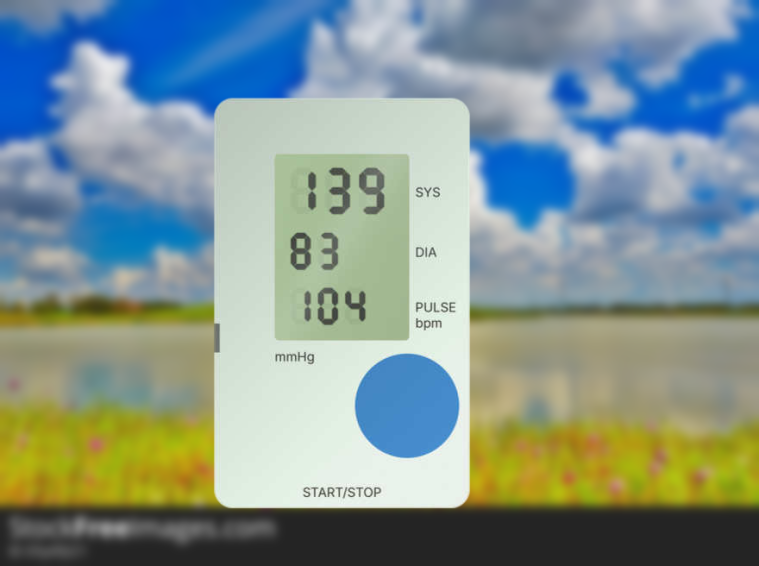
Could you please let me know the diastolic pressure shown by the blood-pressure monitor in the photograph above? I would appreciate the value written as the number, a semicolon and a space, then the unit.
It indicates 83; mmHg
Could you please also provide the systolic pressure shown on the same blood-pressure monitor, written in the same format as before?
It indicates 139; mmHg
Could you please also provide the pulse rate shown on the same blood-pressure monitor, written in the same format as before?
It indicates 104; bpm
